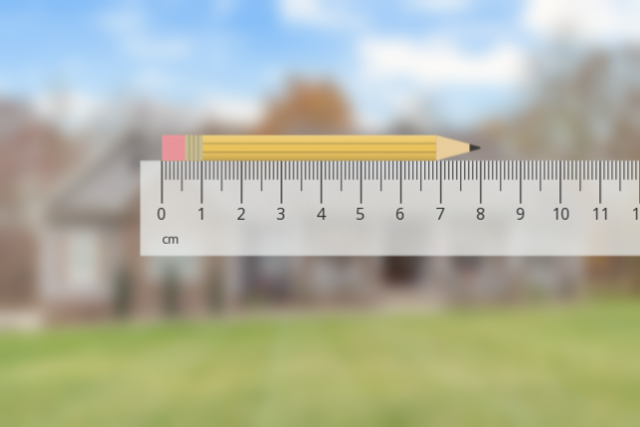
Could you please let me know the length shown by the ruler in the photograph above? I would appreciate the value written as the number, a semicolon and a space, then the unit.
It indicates 8; cm
